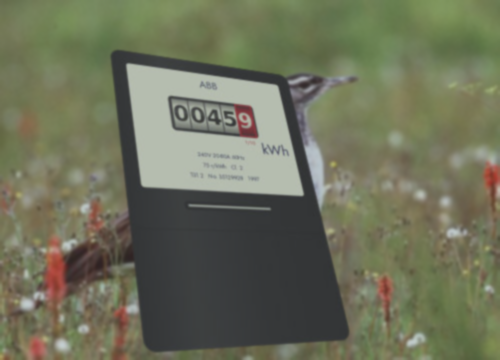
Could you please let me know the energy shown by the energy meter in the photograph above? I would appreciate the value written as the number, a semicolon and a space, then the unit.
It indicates 45.9; kWh
